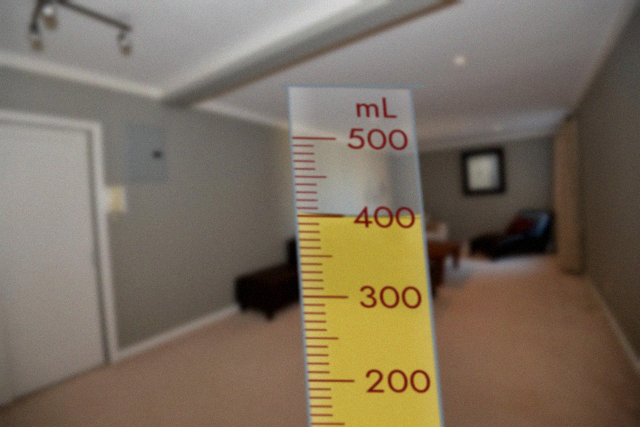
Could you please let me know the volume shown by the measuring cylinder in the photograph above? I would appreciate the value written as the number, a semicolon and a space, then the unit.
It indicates 400; mL
